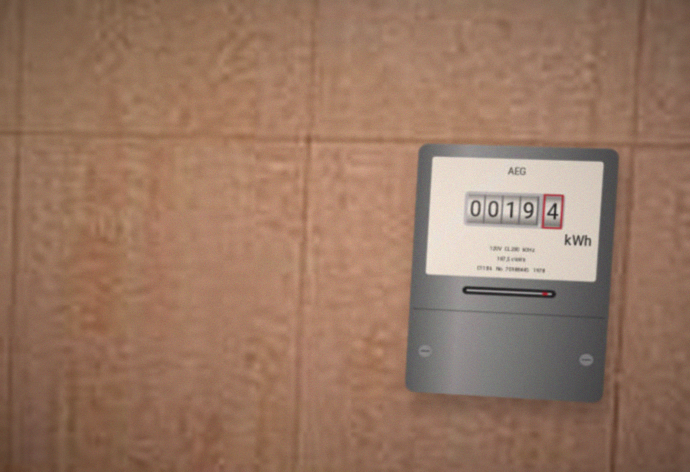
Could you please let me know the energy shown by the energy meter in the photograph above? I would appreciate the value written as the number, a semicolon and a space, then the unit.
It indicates 19.4; kWh
